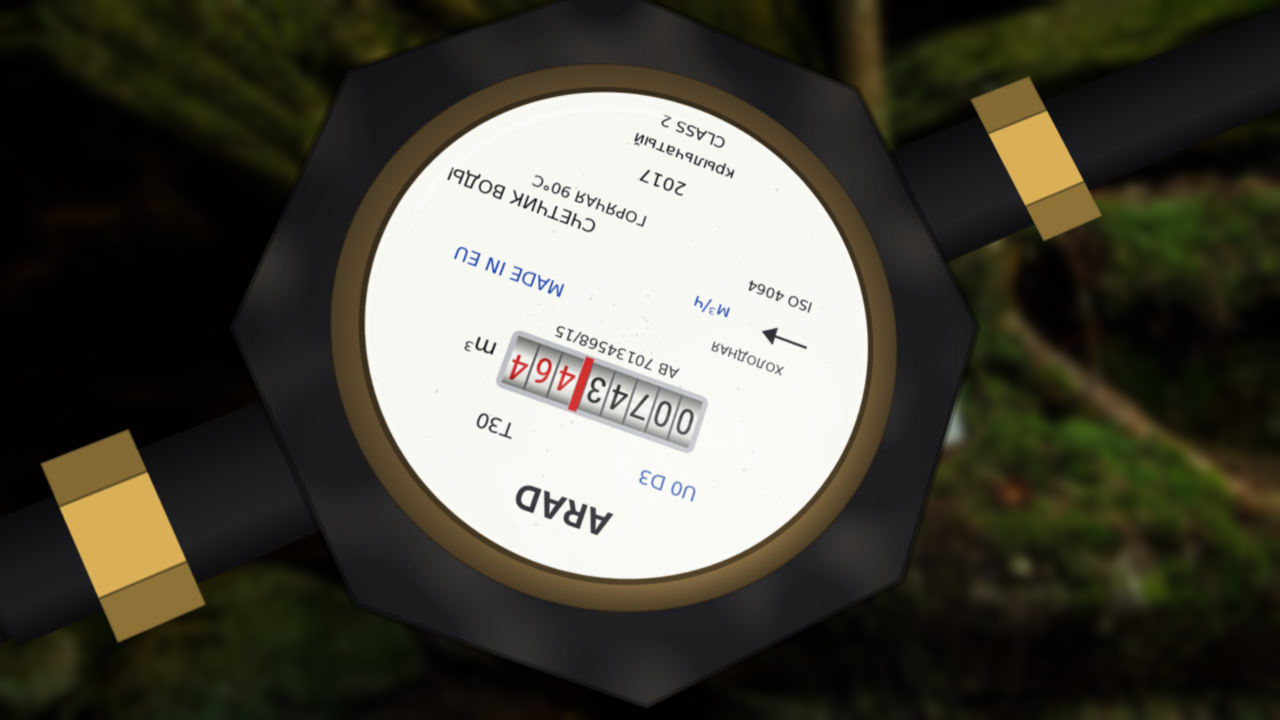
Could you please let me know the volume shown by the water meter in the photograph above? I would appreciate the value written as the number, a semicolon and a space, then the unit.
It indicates 743.464; m³
